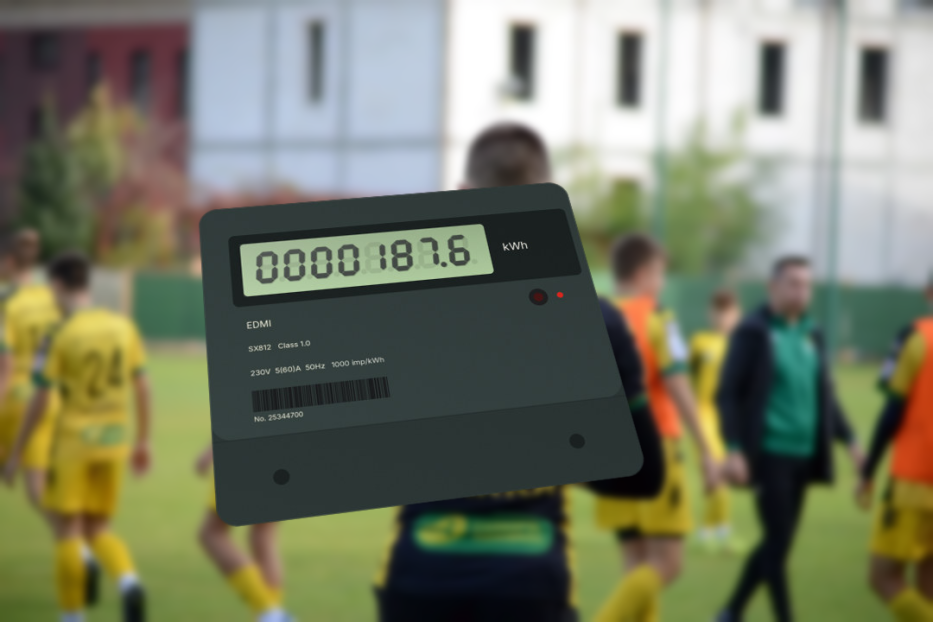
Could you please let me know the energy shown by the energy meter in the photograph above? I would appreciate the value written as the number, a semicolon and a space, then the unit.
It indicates 187.6; kWh
